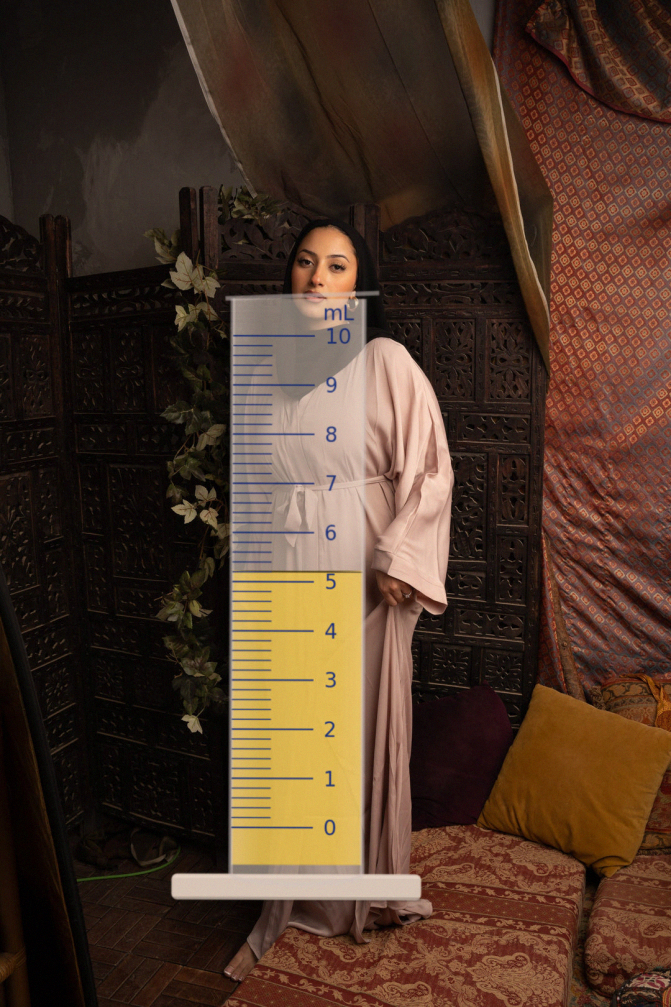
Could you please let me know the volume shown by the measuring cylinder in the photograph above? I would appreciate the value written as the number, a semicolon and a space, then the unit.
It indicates 5.2; mL
